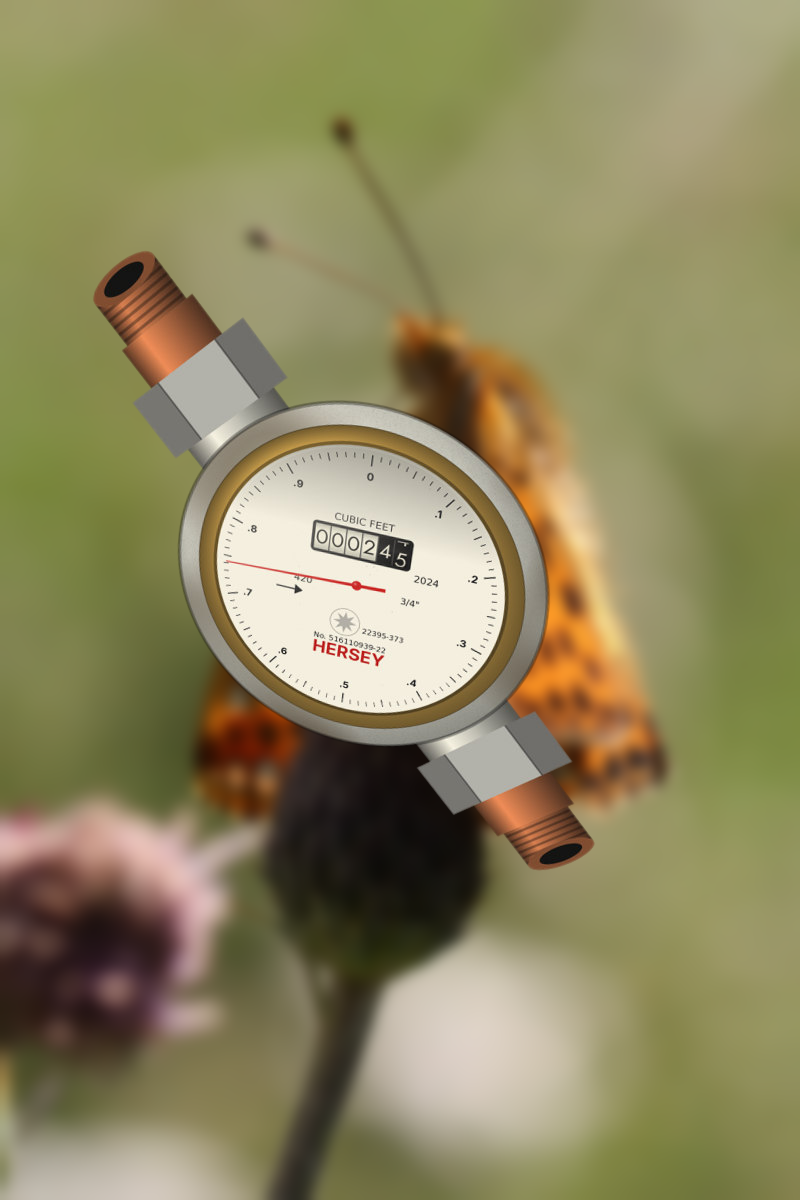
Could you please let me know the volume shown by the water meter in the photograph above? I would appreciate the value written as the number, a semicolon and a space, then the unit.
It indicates 244.74; ft³
